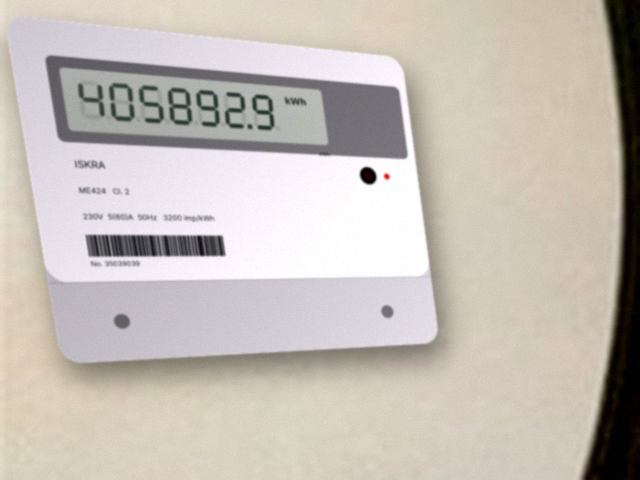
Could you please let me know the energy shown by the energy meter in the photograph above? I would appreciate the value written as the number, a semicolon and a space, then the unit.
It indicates 405892.9; kWh
